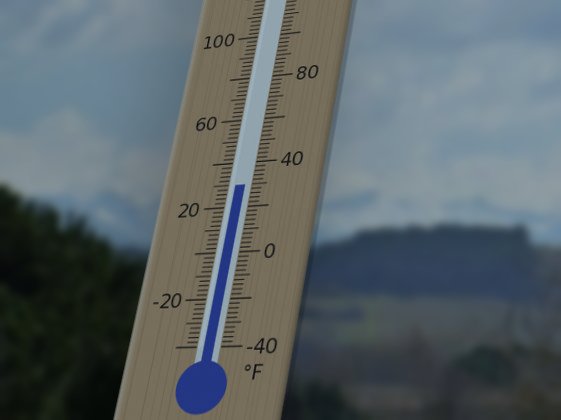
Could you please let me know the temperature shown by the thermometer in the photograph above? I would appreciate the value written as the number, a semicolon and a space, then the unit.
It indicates 30; °F
